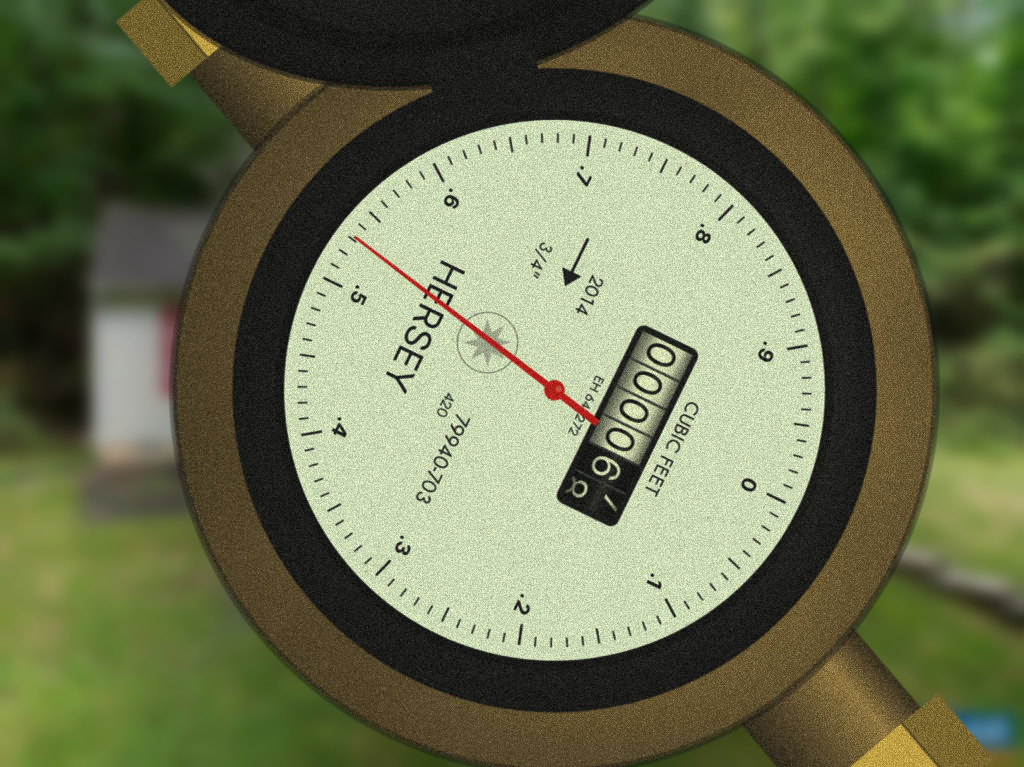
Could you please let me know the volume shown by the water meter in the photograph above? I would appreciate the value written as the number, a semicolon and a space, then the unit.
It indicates 67.53; ft³
